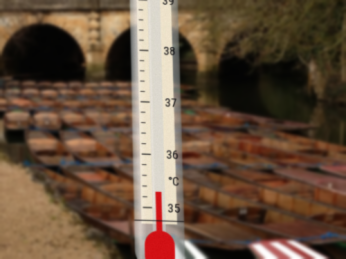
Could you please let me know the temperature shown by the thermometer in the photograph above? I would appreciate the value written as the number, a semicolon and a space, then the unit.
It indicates 35.3; °C
